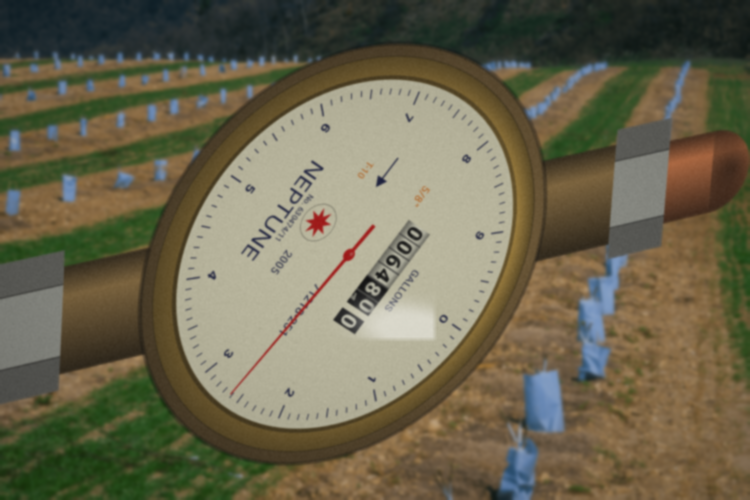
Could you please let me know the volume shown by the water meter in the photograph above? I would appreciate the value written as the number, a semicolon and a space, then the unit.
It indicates 64802.6; gal
